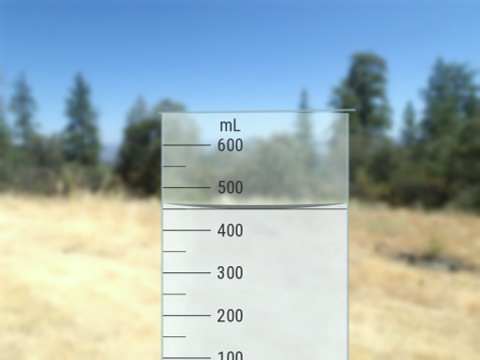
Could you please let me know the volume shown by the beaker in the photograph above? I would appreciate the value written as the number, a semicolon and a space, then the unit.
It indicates 450; mL
